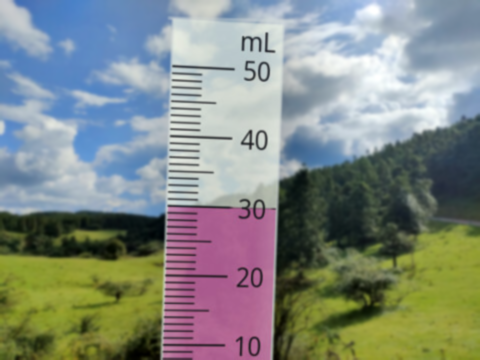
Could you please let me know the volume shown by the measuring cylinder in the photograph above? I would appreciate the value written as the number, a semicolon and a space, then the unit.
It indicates 30; mL
